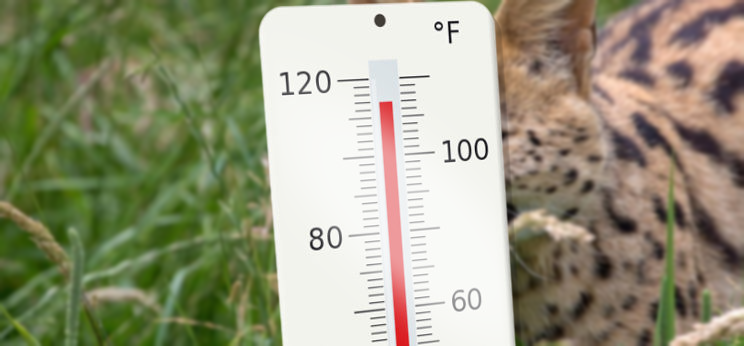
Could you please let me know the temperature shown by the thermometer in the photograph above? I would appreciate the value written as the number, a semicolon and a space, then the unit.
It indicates 114; °F
